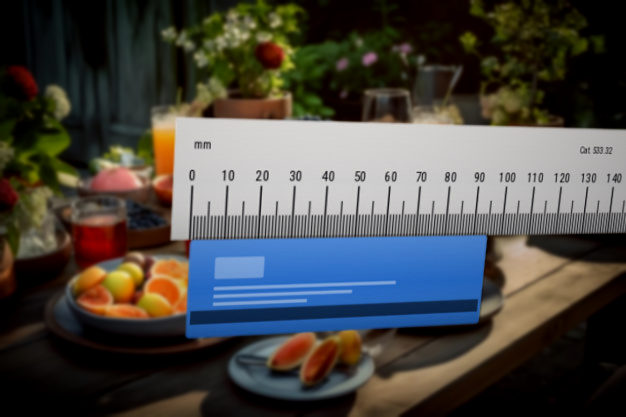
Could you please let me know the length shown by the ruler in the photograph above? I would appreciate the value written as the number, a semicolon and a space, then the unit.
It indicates 95; mm
